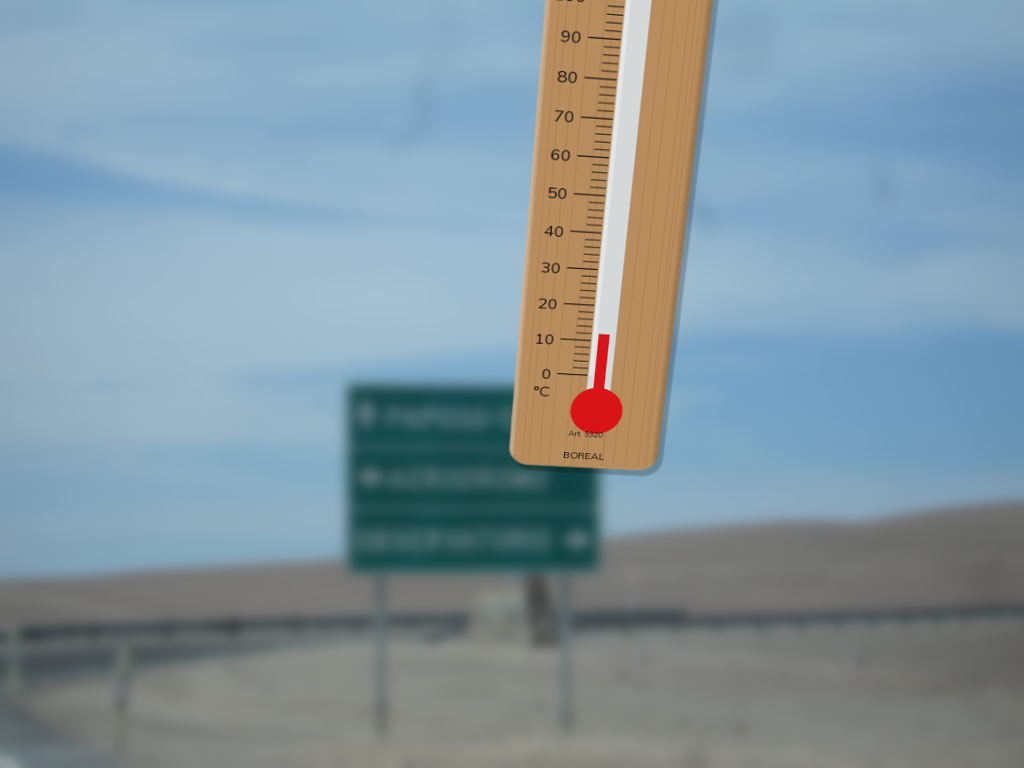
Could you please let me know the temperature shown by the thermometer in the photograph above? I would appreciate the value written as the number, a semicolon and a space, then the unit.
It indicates 12; °C
